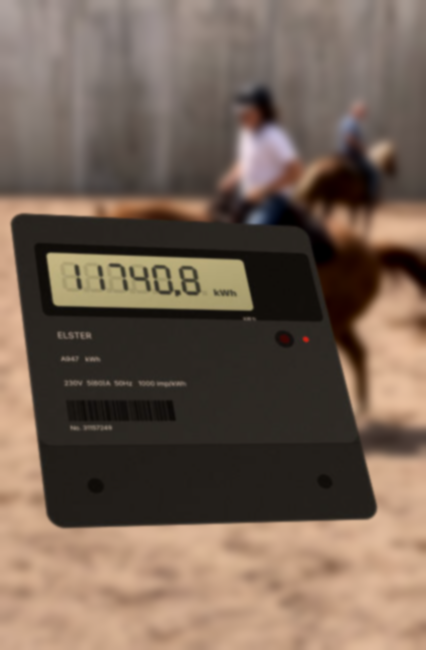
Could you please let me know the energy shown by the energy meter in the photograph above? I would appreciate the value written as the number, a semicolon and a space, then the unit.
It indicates 11740.8; kWh
